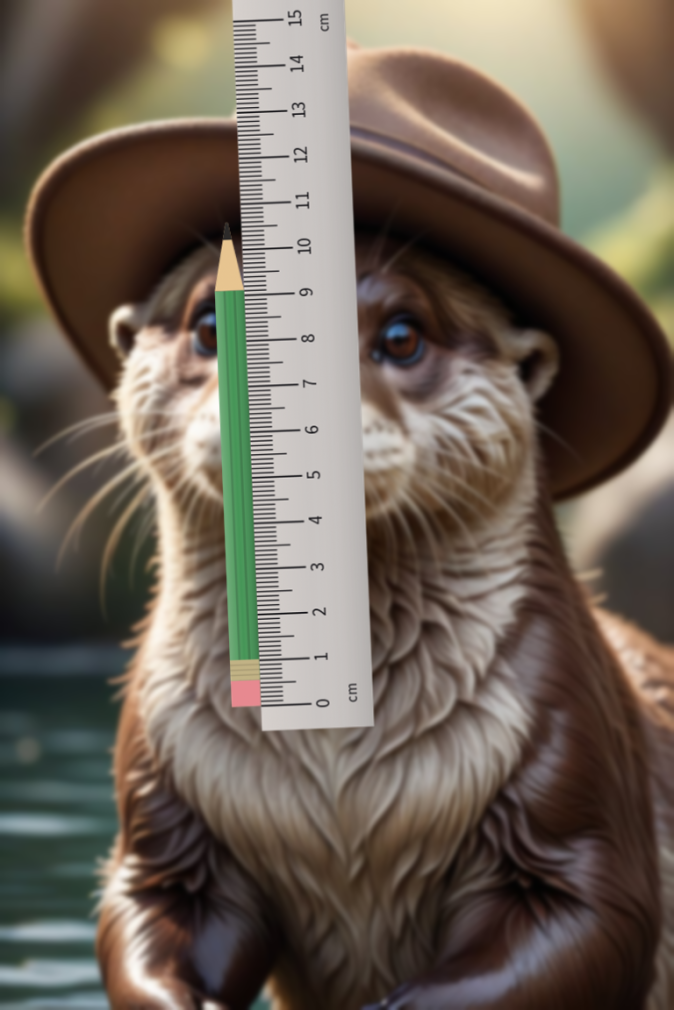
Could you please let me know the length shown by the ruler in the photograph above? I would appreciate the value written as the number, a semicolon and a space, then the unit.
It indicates 10.6; cm
